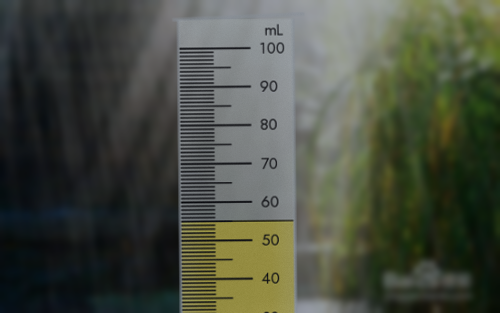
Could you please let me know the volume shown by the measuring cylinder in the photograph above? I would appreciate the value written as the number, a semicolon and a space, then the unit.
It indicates 55; mL
